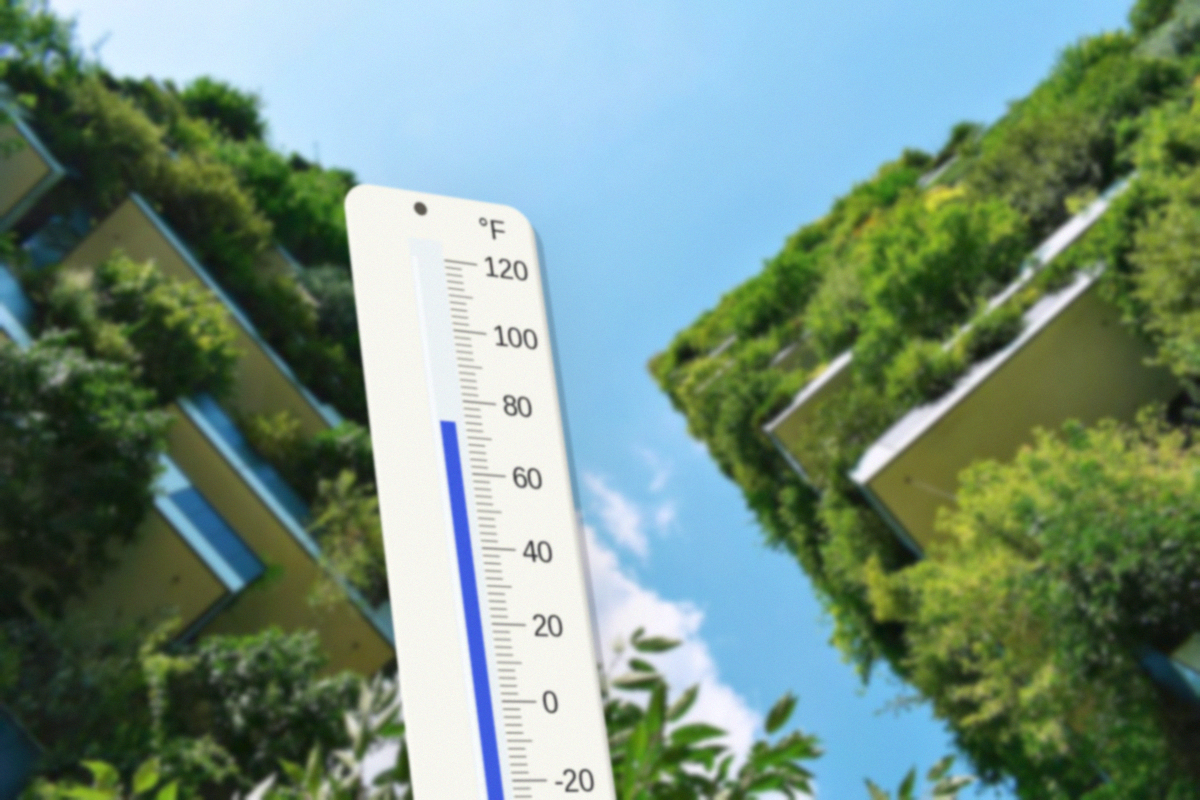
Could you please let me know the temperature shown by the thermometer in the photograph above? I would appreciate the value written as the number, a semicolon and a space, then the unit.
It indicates 74; °F
